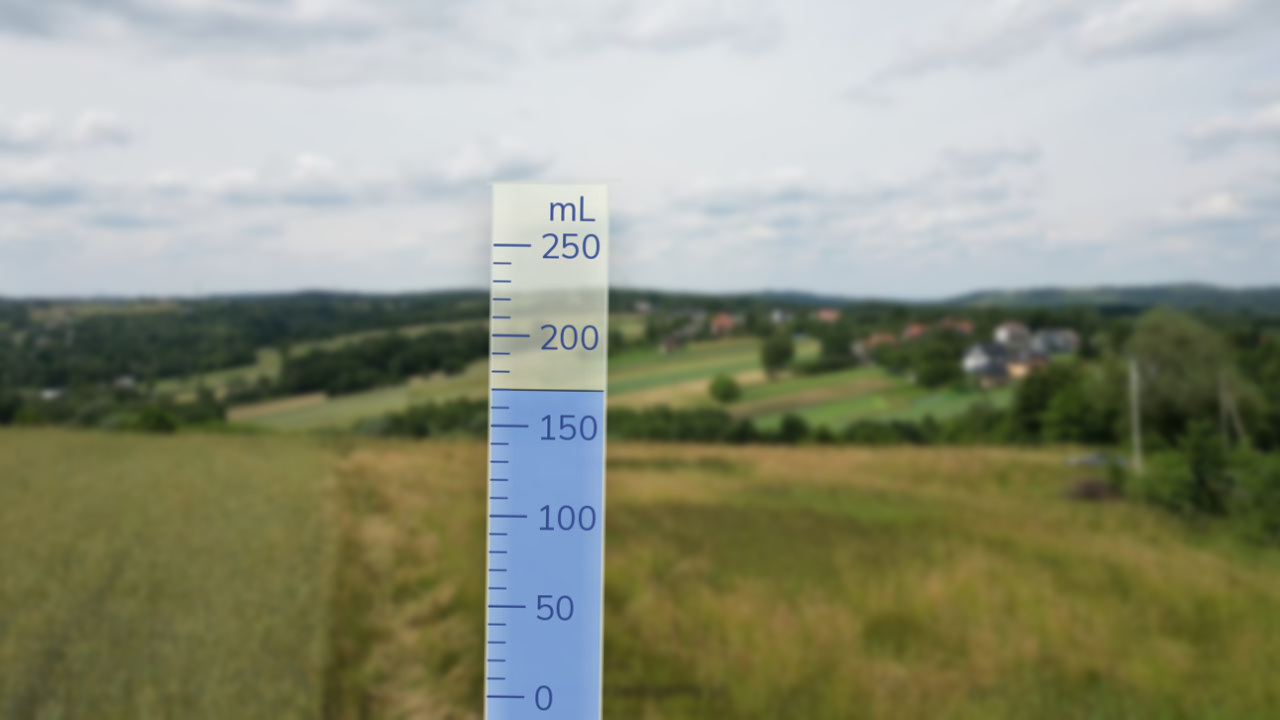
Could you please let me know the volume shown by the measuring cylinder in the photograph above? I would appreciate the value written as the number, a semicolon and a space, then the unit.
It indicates 170; mL
